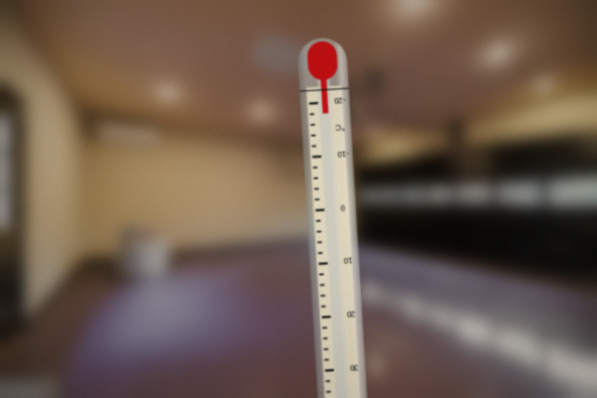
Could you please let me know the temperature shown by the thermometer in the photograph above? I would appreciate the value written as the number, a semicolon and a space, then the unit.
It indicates -18; °C
